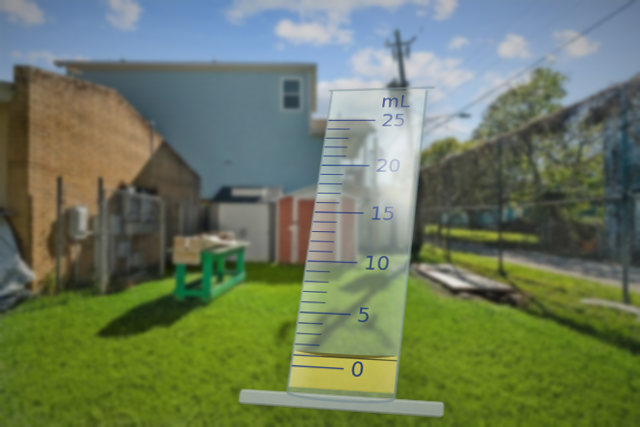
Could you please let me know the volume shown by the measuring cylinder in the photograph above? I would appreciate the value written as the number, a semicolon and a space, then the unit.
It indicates 1; mL
